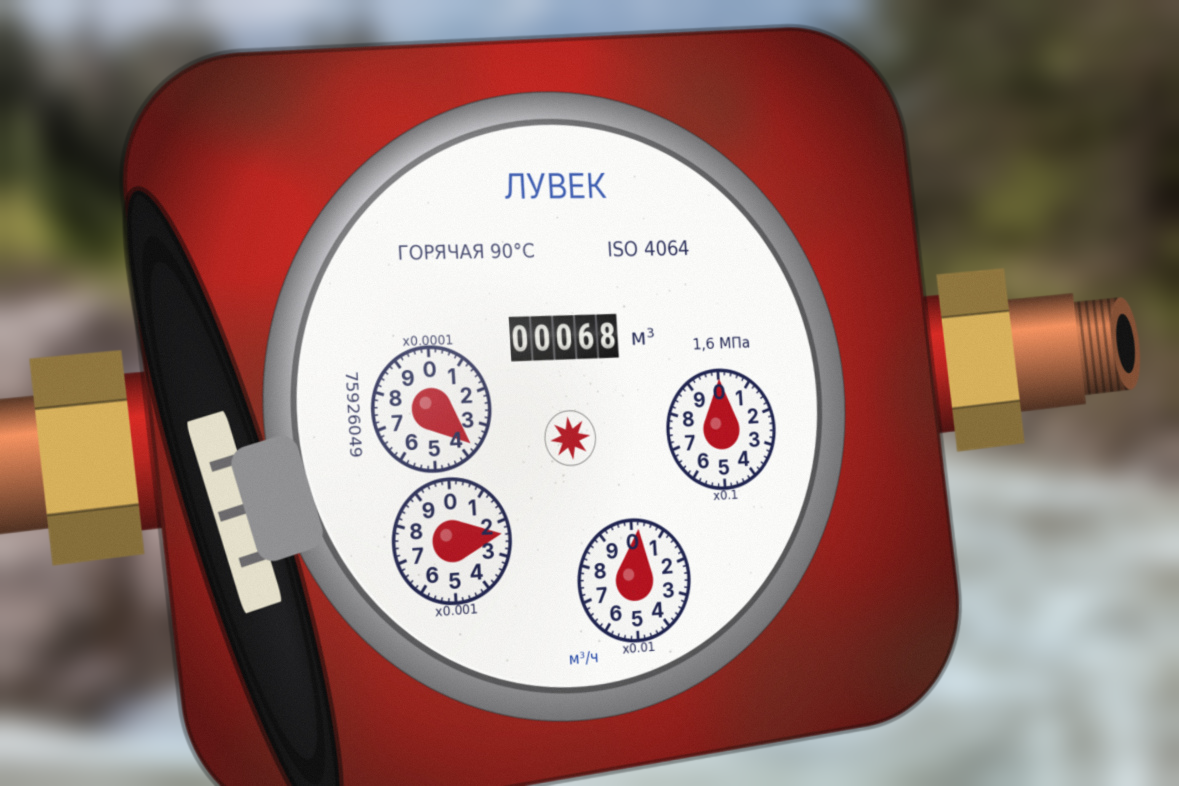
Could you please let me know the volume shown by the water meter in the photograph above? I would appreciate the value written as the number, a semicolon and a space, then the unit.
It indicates 68.0023; m³
